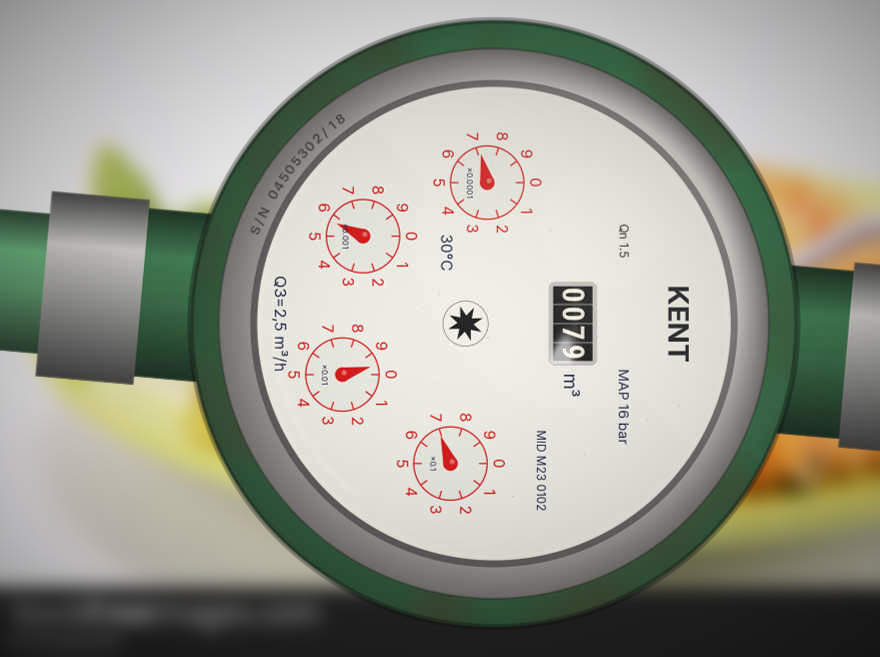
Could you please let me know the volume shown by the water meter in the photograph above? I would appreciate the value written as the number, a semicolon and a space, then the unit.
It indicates 79.6957; m³
